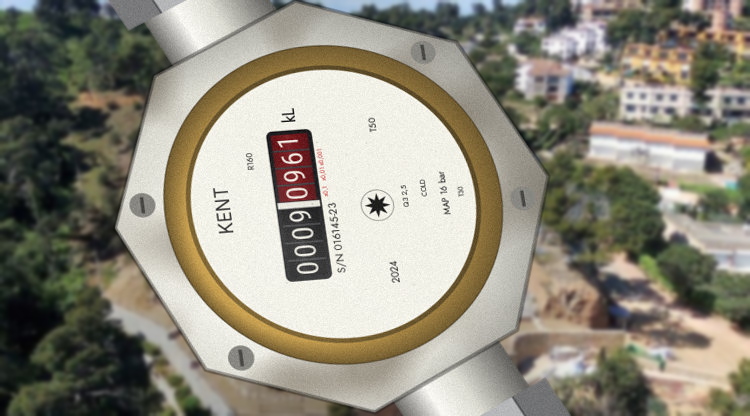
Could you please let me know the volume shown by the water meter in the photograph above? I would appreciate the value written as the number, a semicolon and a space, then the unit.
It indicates 9.0961; kL
